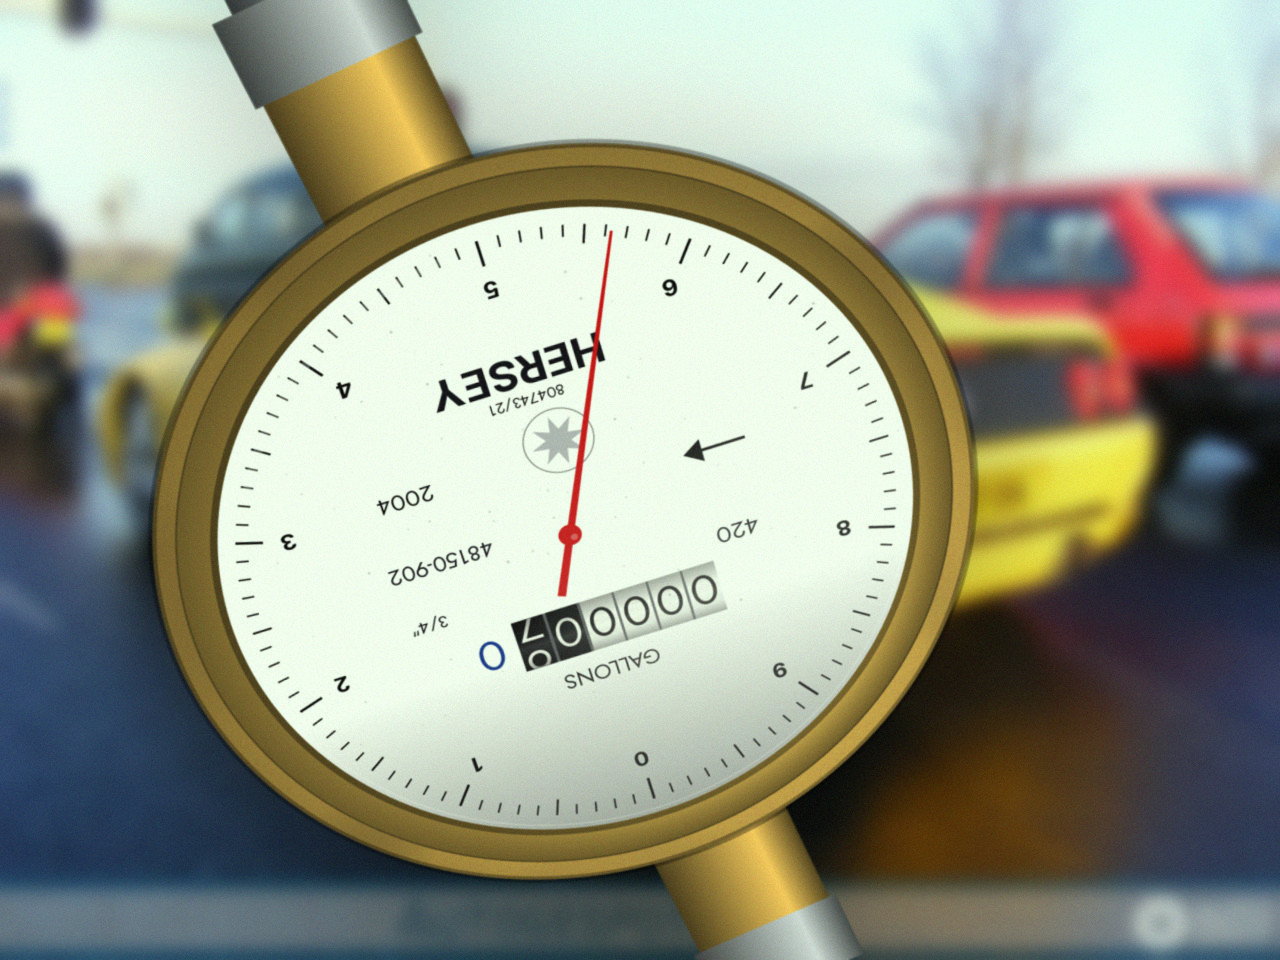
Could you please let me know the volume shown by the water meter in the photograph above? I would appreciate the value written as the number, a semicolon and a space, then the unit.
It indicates 65.6; gal
